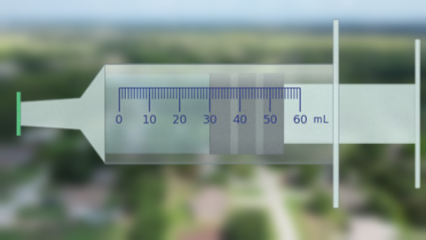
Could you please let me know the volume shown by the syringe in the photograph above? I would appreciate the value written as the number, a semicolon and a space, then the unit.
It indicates 30; mL
